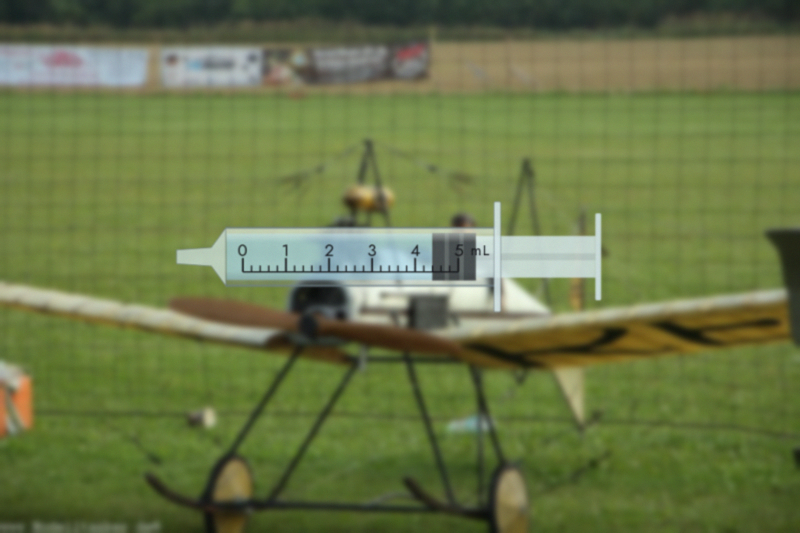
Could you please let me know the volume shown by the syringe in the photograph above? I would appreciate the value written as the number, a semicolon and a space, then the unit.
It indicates 4.4; mL
